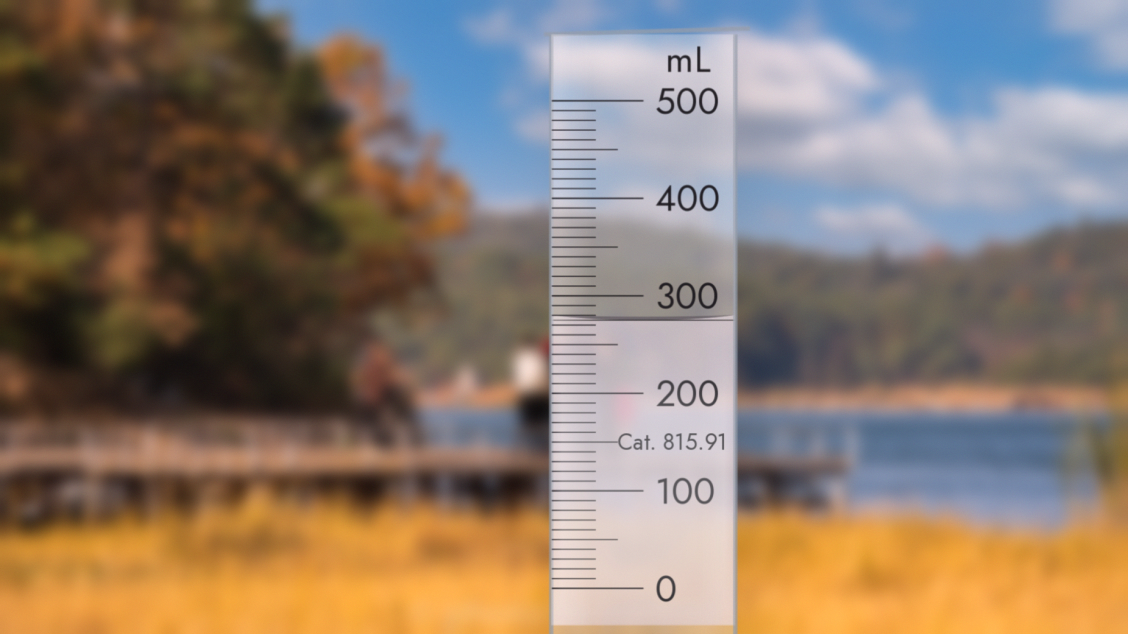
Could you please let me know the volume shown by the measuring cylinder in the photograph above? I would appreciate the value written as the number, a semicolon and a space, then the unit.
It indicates 275; mL
